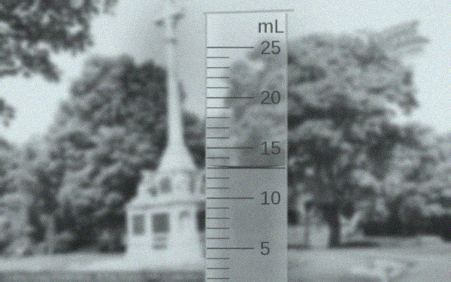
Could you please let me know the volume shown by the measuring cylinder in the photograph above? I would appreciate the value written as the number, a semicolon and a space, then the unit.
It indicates 13; mL
